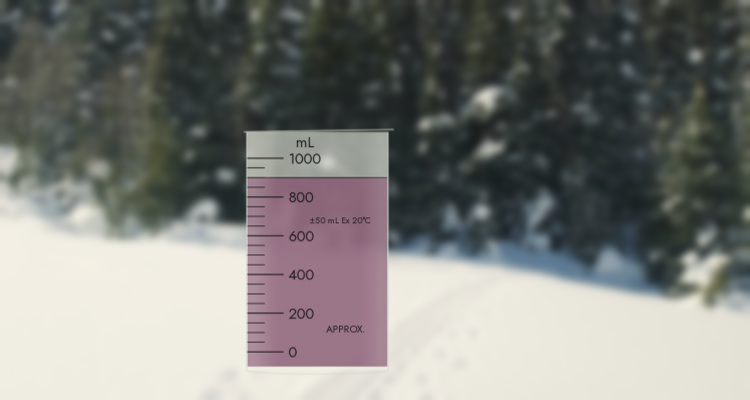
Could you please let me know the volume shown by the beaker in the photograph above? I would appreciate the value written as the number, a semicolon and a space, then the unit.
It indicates 900; mL
